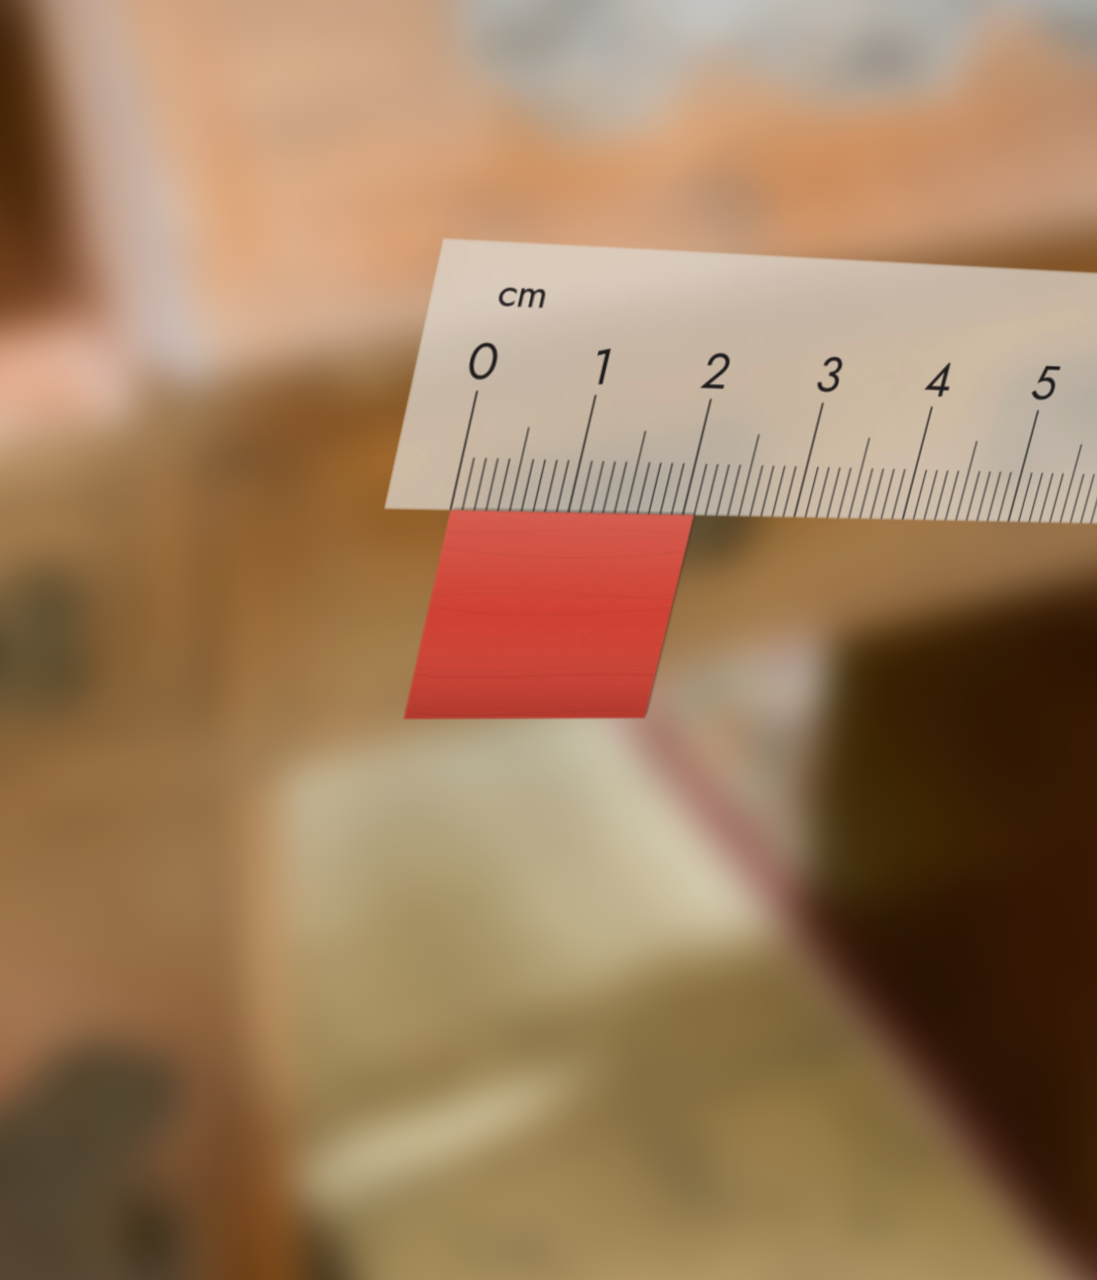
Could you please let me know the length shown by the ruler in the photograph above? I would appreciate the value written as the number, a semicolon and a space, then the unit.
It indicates 2.1; cm
